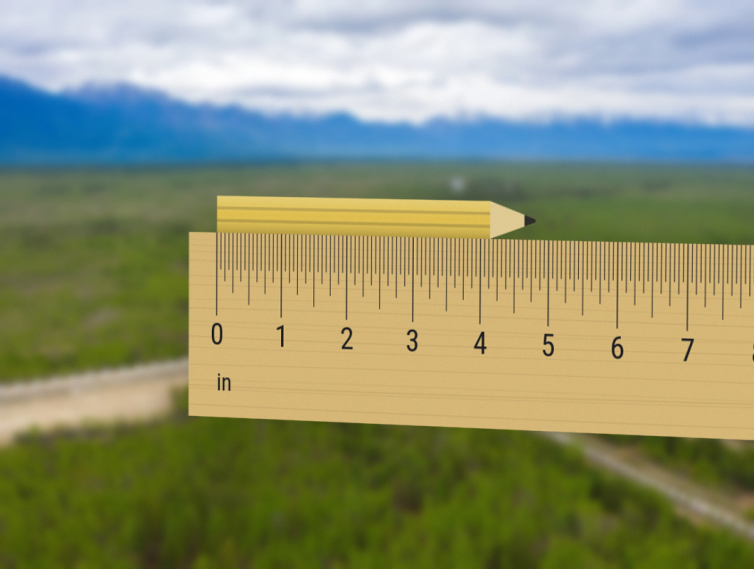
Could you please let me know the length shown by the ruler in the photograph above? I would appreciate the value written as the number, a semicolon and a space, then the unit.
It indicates 4.8125; in
